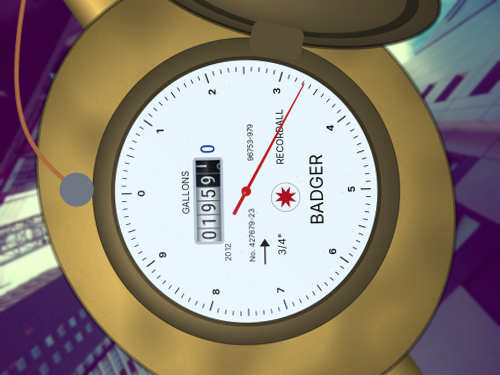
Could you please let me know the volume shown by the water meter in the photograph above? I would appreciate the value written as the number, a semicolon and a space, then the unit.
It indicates 195913.3; gal
